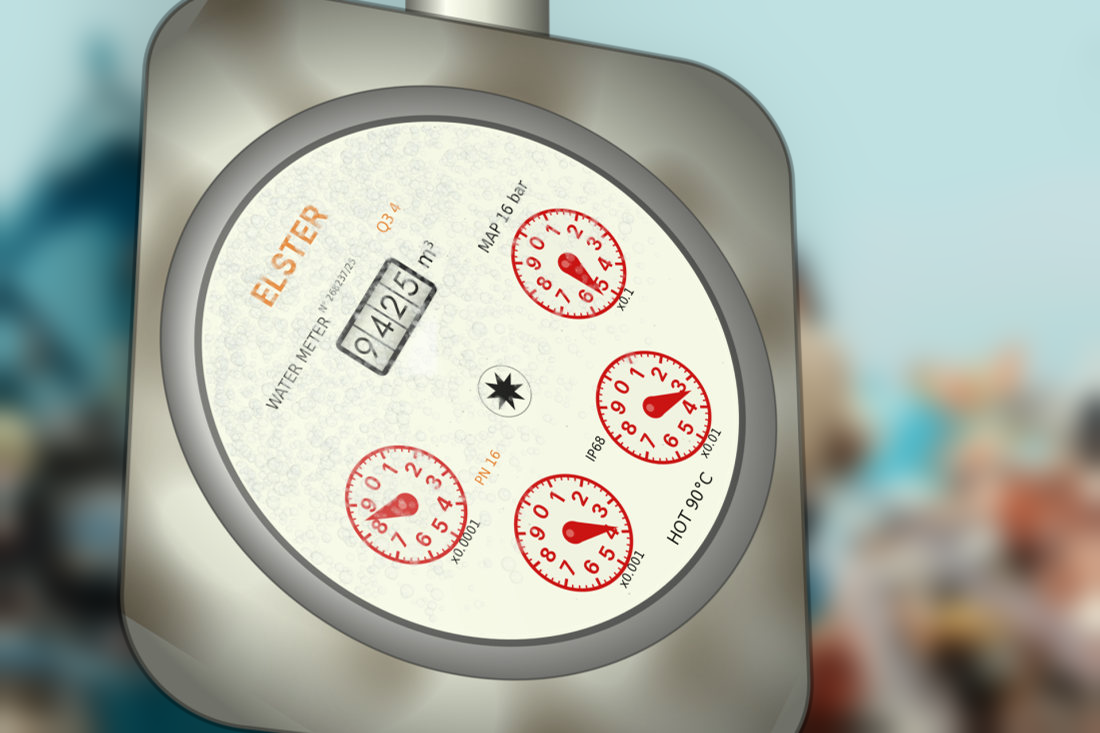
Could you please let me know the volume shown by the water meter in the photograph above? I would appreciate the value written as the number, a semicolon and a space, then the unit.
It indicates 9425.5338; m³
